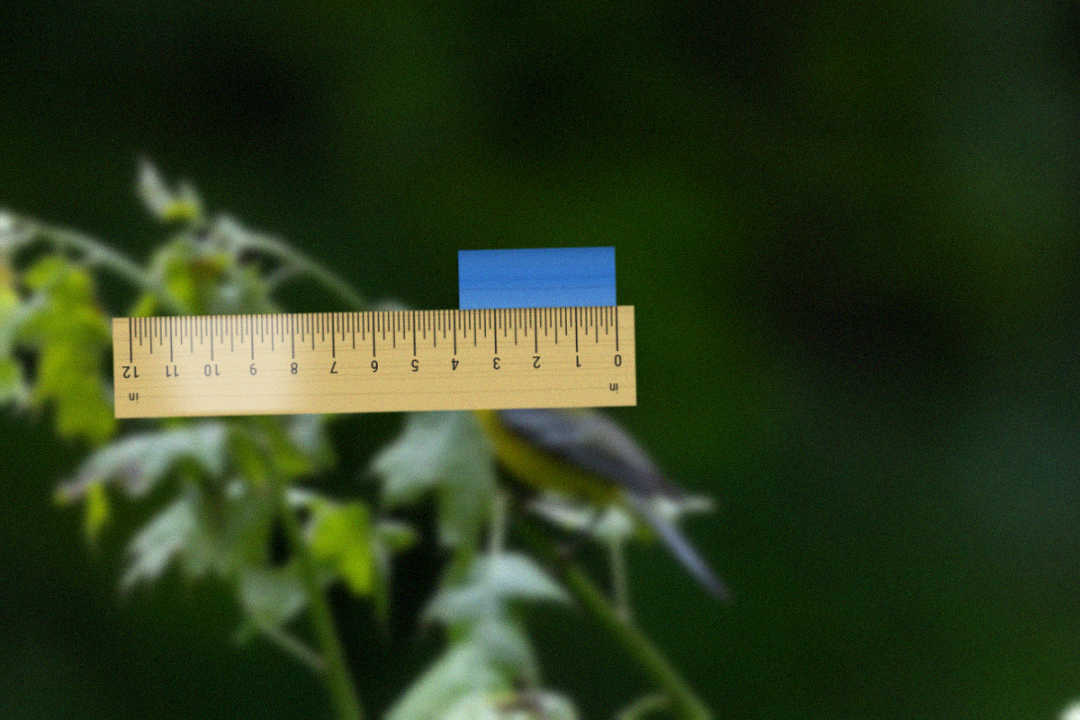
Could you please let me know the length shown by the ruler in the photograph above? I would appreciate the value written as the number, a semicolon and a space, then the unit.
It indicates 3.875; in
